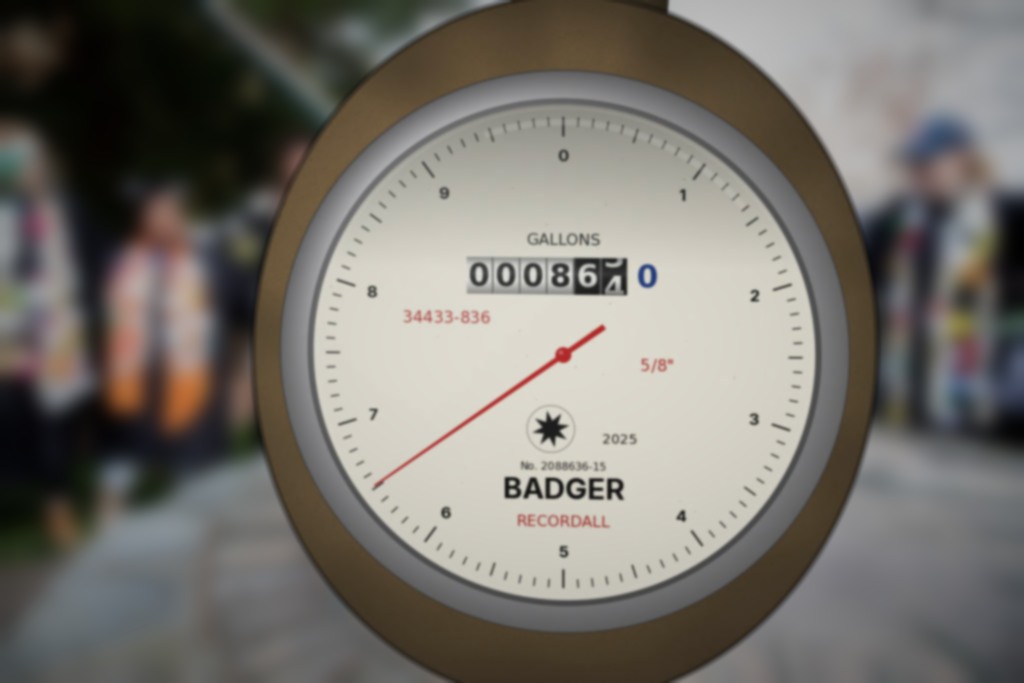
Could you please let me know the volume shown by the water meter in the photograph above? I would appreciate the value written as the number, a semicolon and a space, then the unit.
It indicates 8636.5; gal
